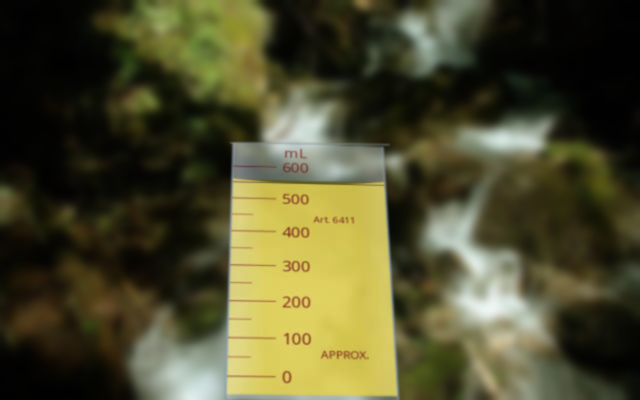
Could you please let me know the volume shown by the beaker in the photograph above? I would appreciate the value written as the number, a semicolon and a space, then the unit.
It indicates 550; mL
